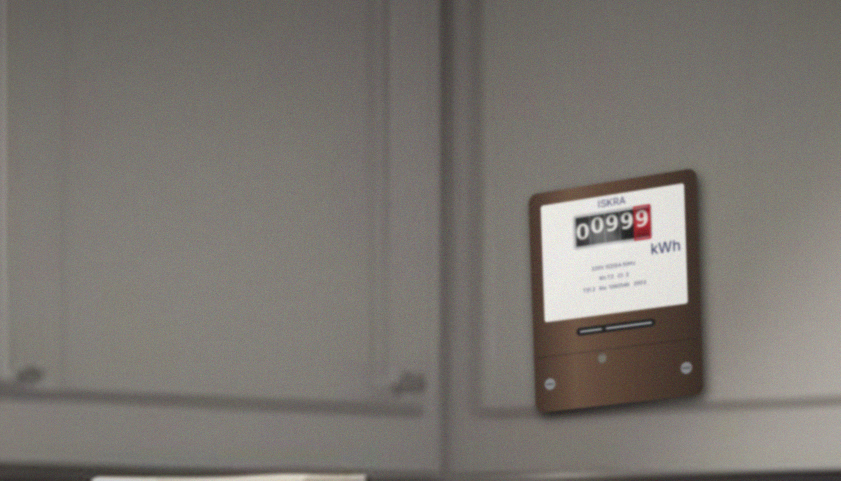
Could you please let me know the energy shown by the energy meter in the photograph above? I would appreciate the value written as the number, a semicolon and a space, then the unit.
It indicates 99.9; kWh
